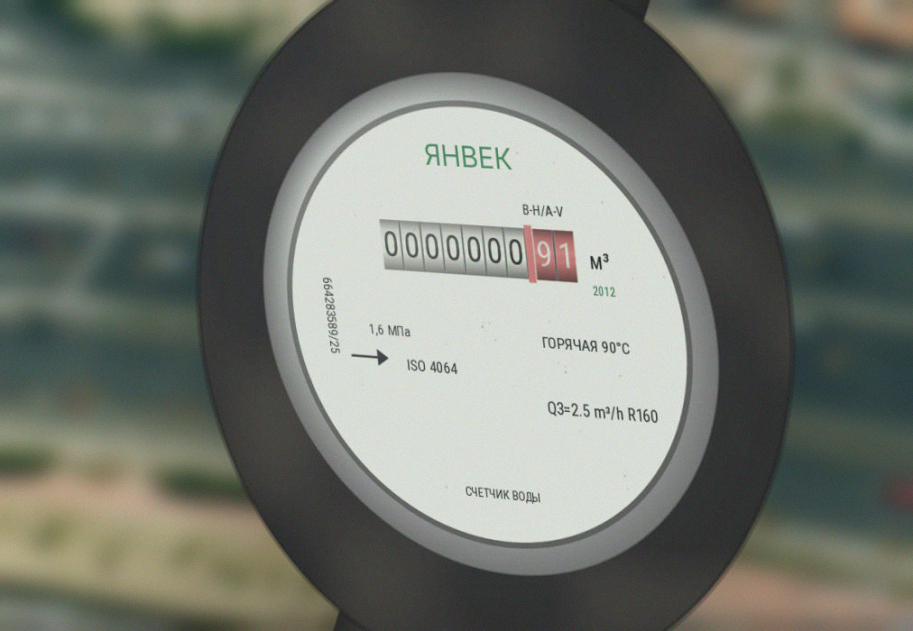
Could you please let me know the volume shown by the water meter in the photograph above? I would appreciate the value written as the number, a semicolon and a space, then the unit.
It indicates 0.91; m³
